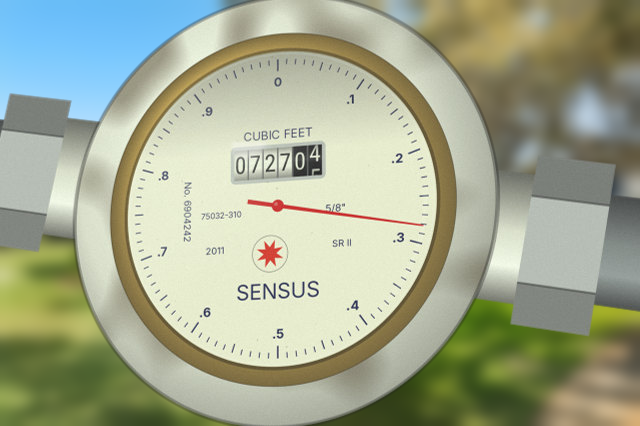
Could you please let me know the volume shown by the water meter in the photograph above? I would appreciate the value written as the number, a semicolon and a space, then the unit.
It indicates 72704.28; ft³
